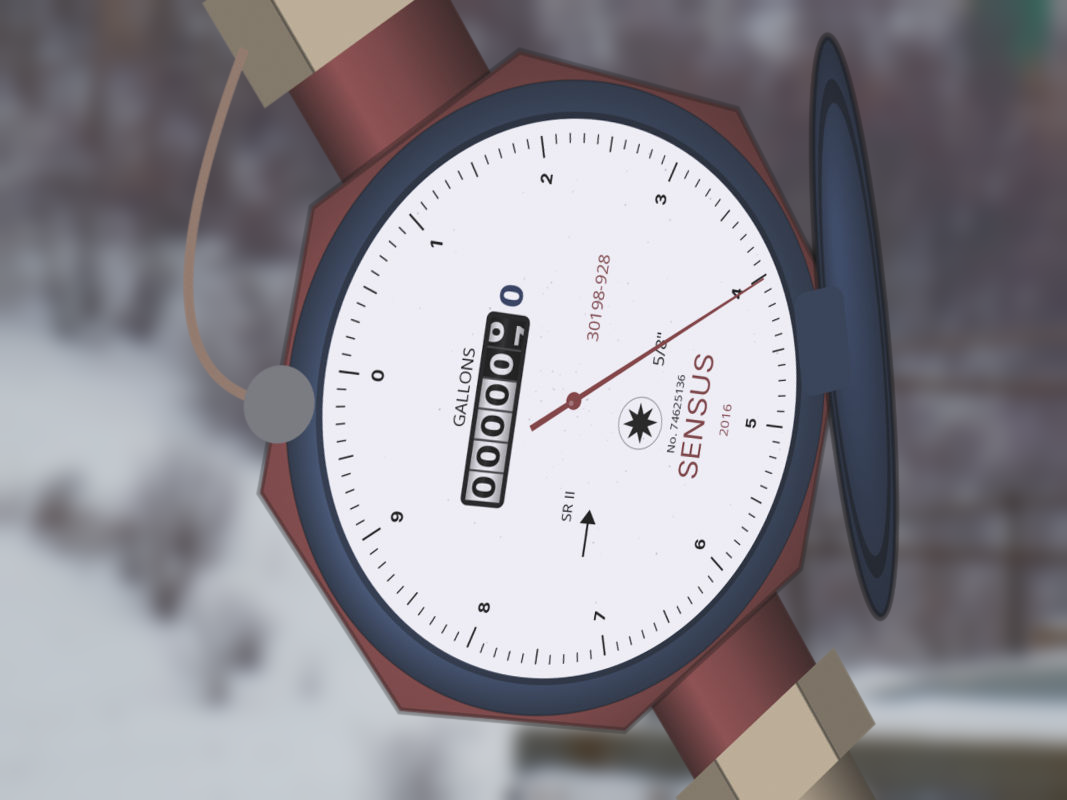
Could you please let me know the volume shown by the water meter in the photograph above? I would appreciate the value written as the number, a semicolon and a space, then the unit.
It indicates 64.0; gal
